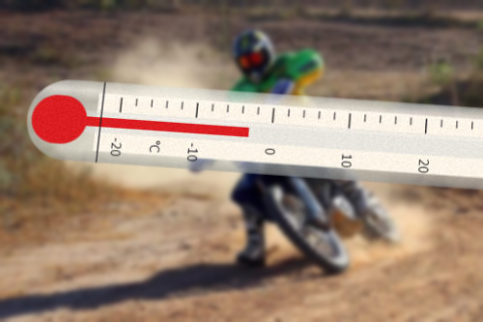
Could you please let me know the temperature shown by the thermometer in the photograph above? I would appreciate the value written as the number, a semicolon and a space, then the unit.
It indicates -3; °C
